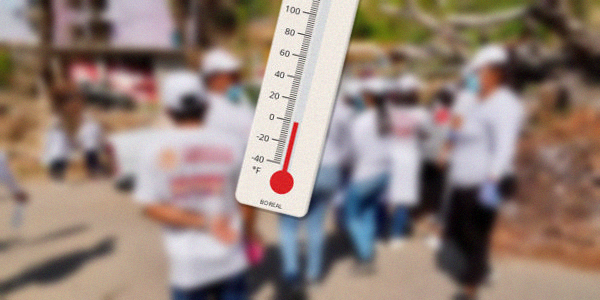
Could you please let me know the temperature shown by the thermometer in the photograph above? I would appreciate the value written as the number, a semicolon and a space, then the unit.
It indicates 0; °F
